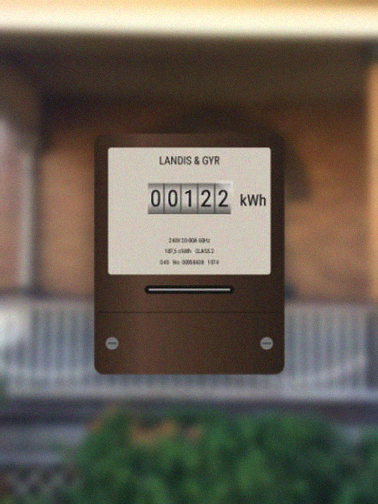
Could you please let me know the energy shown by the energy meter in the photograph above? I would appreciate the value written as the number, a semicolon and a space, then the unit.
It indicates 122; kWh
